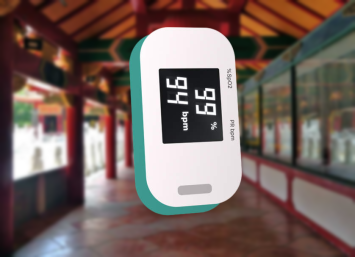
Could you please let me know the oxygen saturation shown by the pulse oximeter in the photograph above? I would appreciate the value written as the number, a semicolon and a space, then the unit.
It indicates 99; %
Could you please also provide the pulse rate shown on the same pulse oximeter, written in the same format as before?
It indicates 94; bpm
